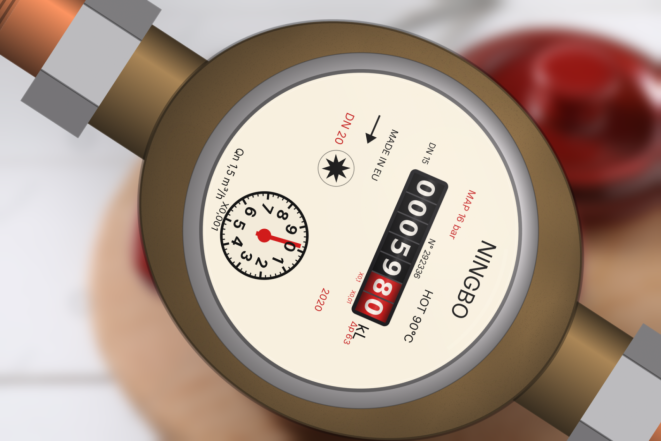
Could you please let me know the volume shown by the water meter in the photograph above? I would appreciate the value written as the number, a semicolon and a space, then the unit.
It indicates 59.799; kL
